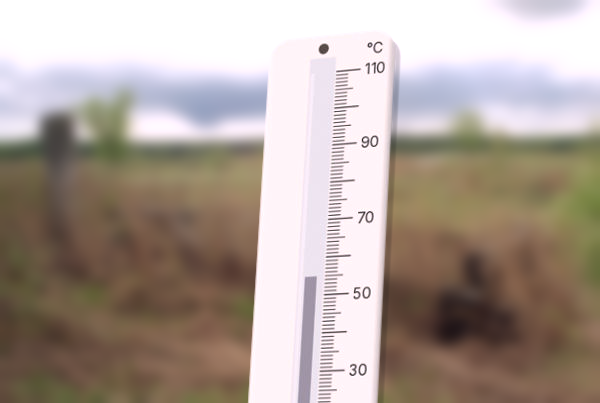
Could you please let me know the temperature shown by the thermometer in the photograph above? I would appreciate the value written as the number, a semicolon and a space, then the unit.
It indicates 55; °C
